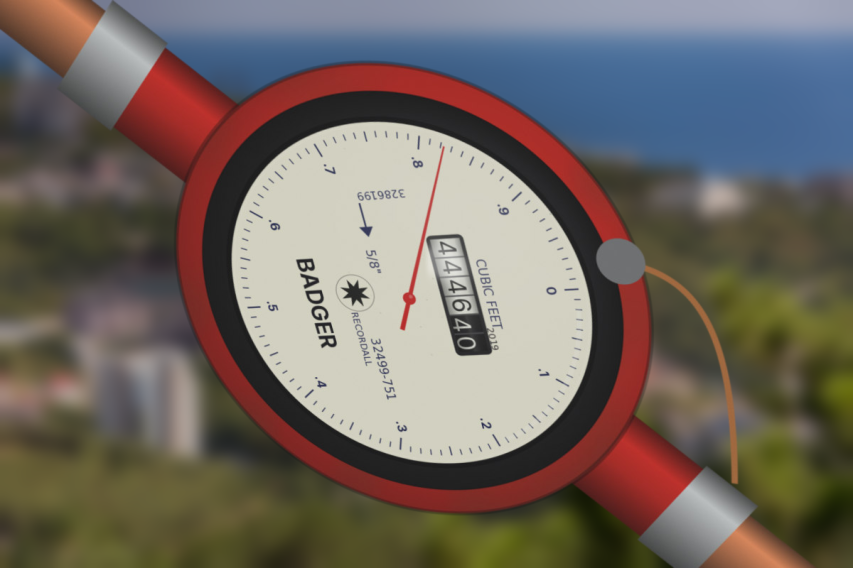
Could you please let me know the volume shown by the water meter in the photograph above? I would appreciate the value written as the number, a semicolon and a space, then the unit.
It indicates 444639.82; ft³
